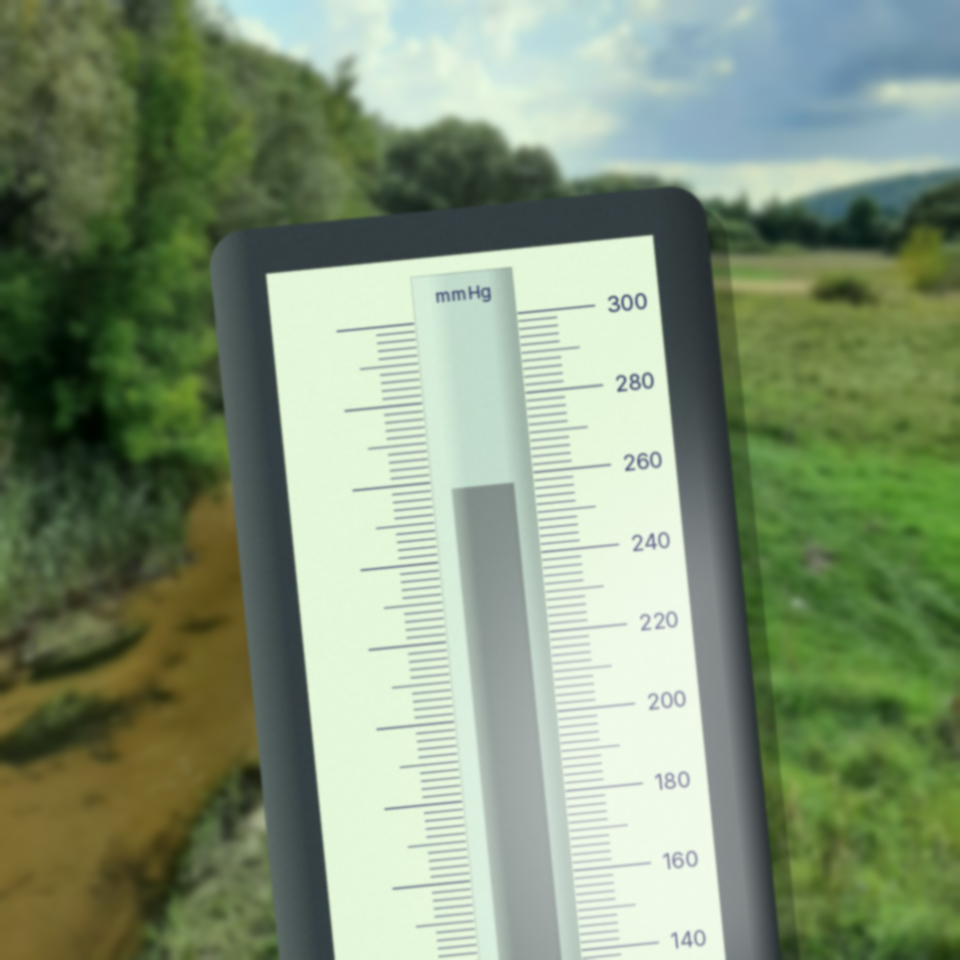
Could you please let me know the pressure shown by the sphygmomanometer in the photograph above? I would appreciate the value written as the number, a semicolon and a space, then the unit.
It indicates 258; mmHg
